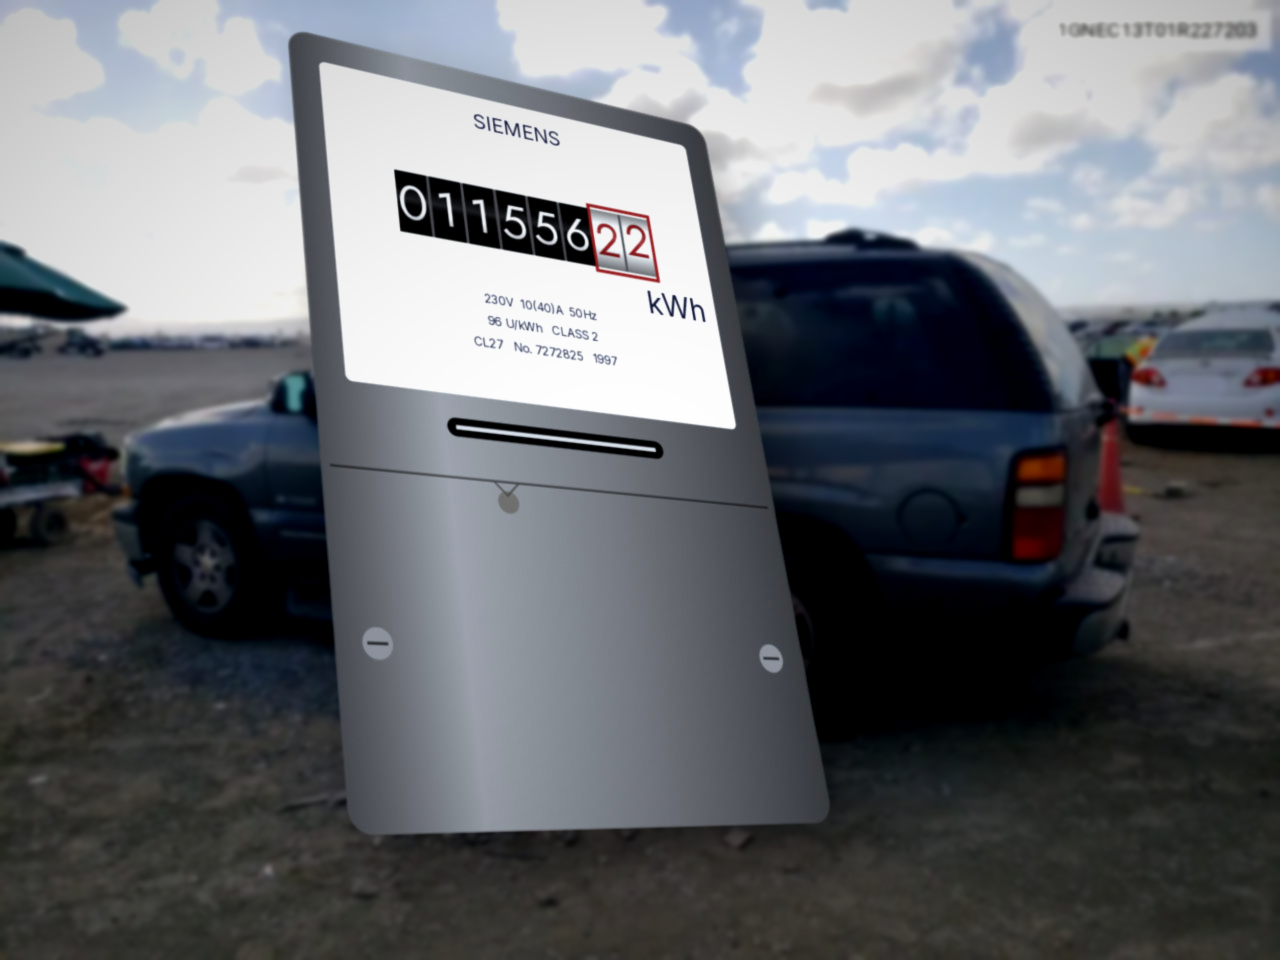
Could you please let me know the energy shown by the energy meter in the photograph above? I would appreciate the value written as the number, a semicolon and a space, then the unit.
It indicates 11556.22; kWh
